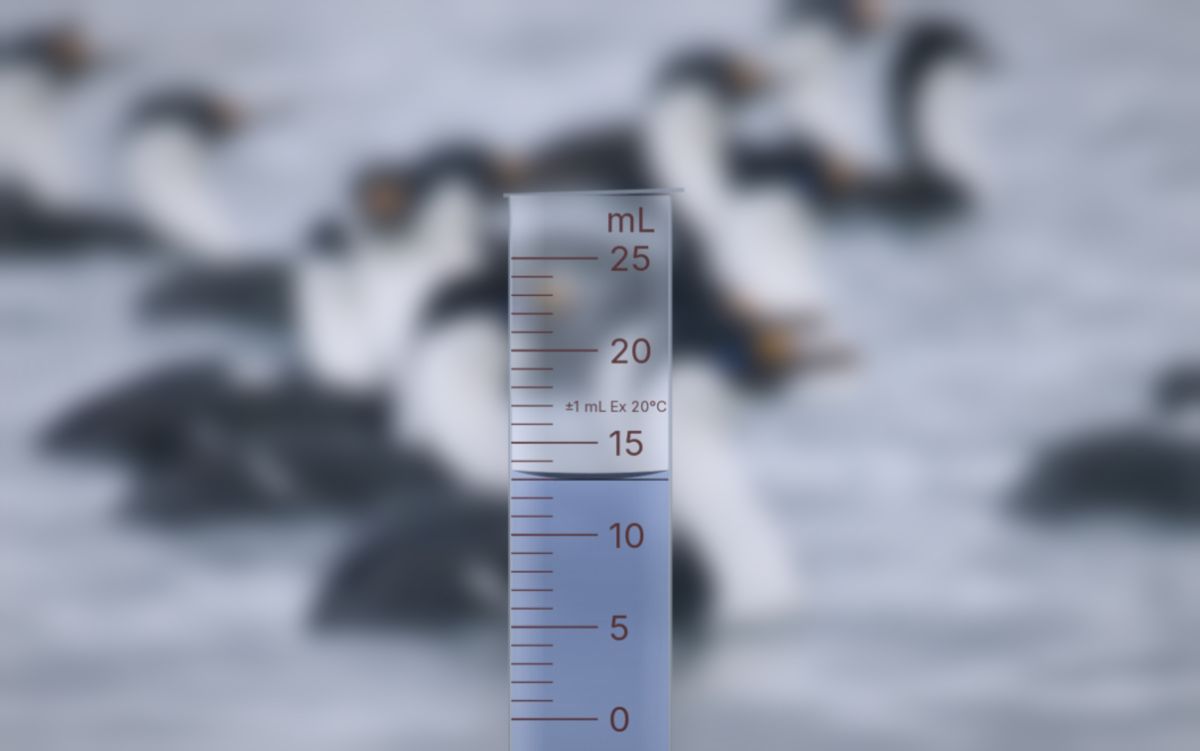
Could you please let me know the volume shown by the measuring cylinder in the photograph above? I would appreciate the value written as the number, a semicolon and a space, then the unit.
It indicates 13; mL
